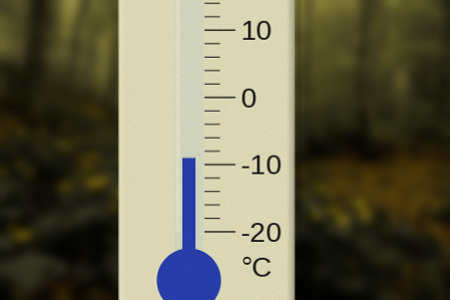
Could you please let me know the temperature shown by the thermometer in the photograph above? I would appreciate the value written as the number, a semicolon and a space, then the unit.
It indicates -9; °C
